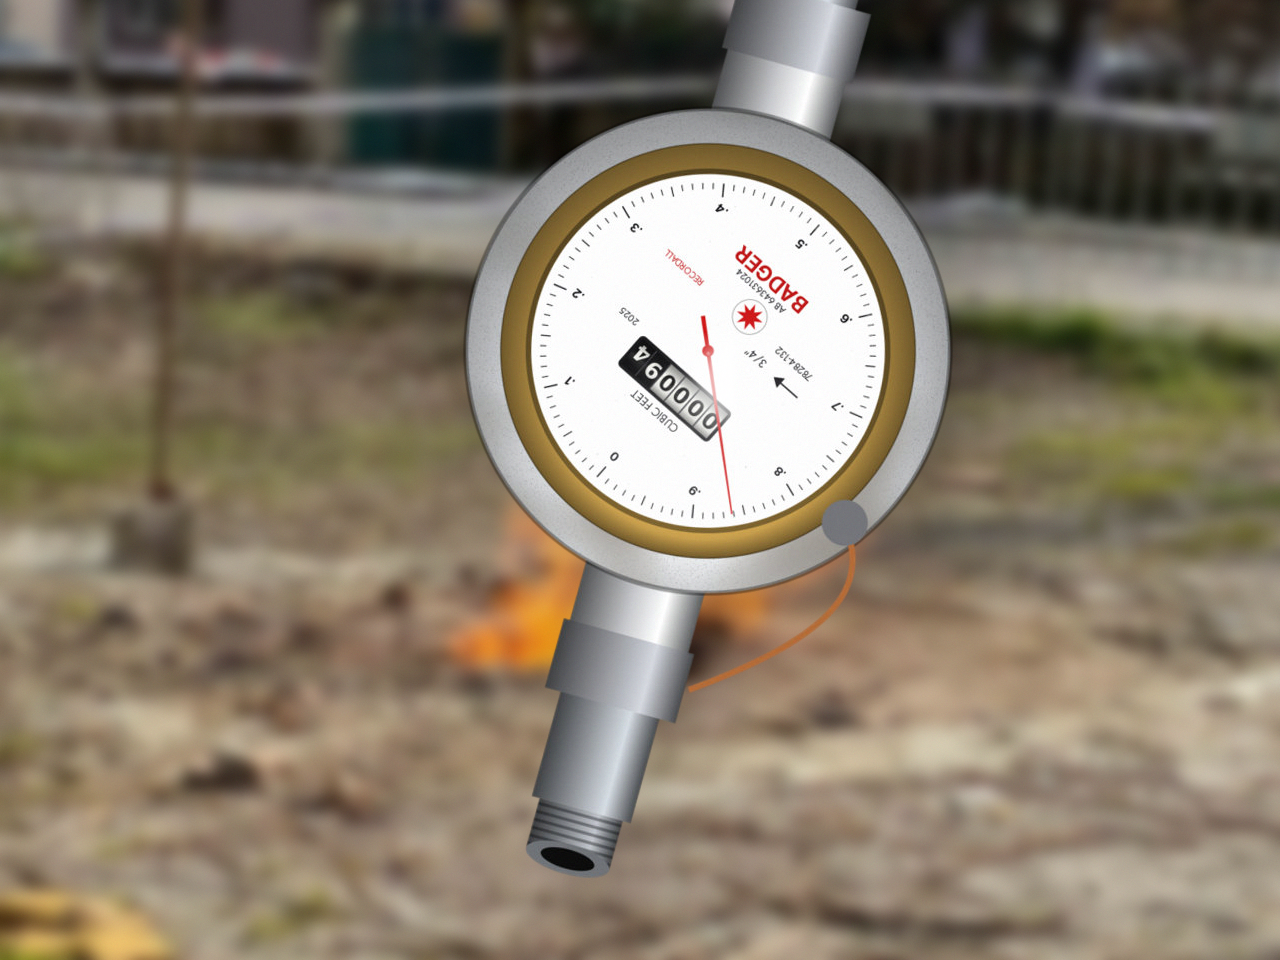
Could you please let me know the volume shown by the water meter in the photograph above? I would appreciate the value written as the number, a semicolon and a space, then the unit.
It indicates 93.86; ft³
